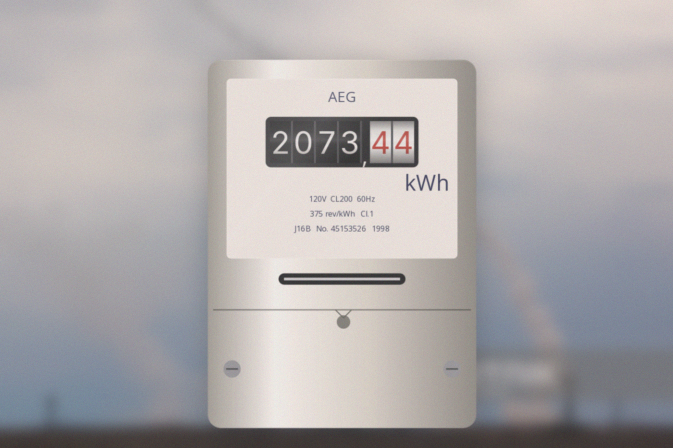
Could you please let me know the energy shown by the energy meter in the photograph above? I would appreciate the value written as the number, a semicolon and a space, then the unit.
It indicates 2073.44; kWh
